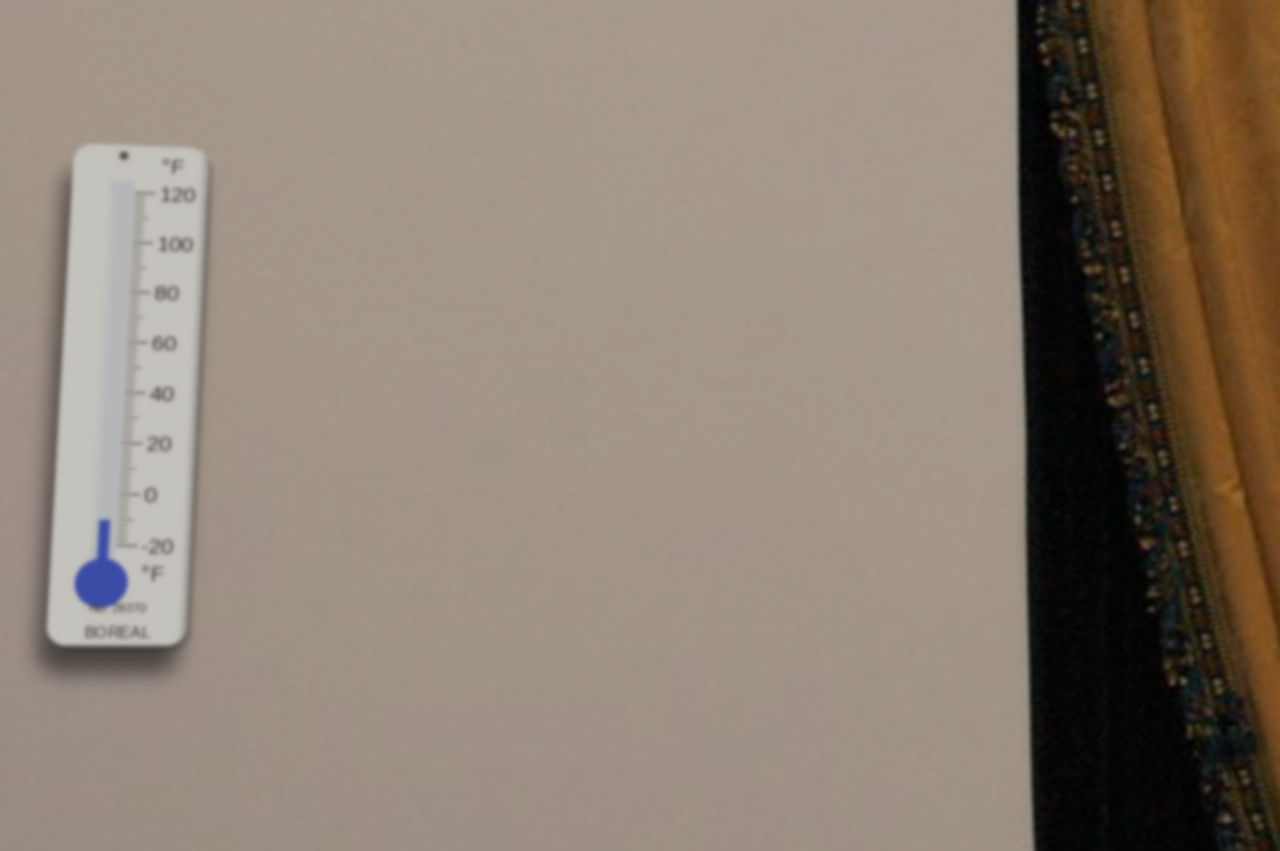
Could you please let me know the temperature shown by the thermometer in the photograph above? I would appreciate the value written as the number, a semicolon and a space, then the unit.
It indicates -10; °F
